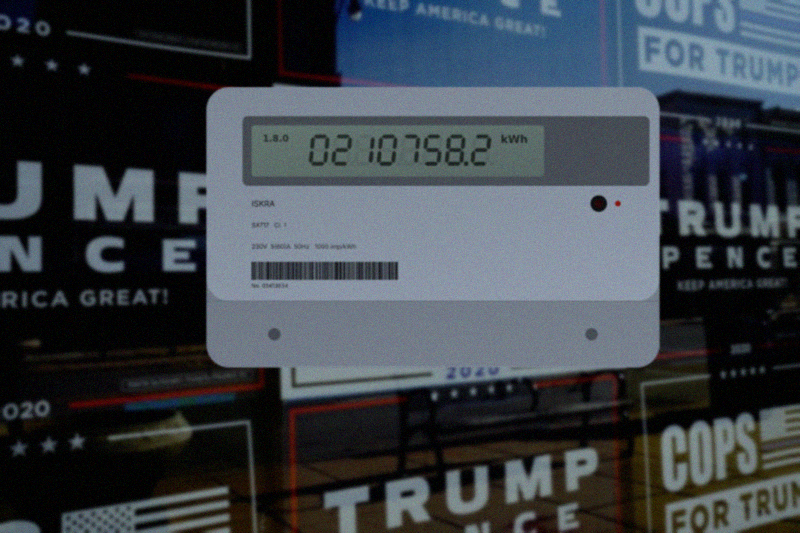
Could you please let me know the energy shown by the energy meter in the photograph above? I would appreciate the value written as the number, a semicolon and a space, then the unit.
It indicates 210758.2; kWh
